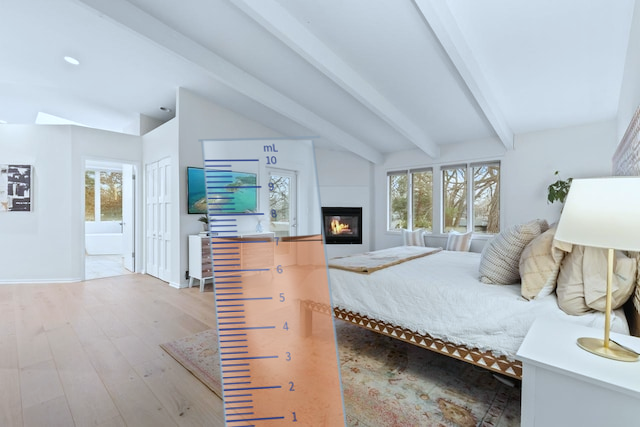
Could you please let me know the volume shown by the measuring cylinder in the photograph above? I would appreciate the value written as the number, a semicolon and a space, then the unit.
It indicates 7; mL
